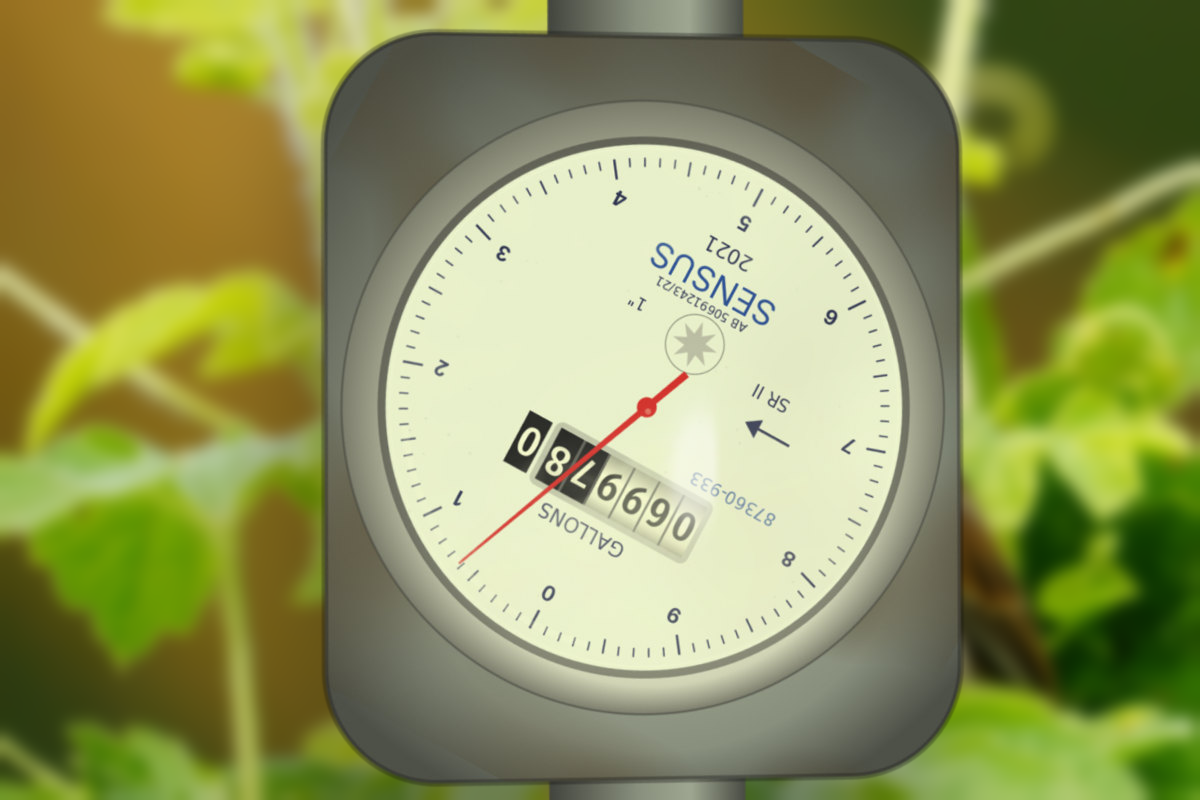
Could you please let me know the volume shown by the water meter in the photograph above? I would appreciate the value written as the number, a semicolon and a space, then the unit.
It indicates 699780.6; gal
